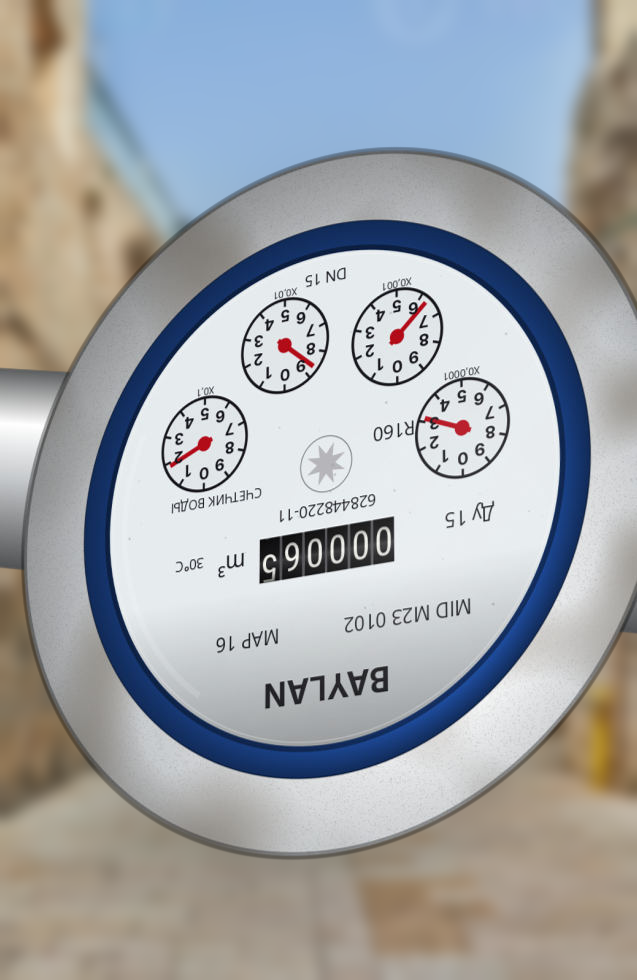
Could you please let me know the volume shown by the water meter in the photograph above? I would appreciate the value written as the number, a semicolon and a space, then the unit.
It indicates 65.1863; m³
